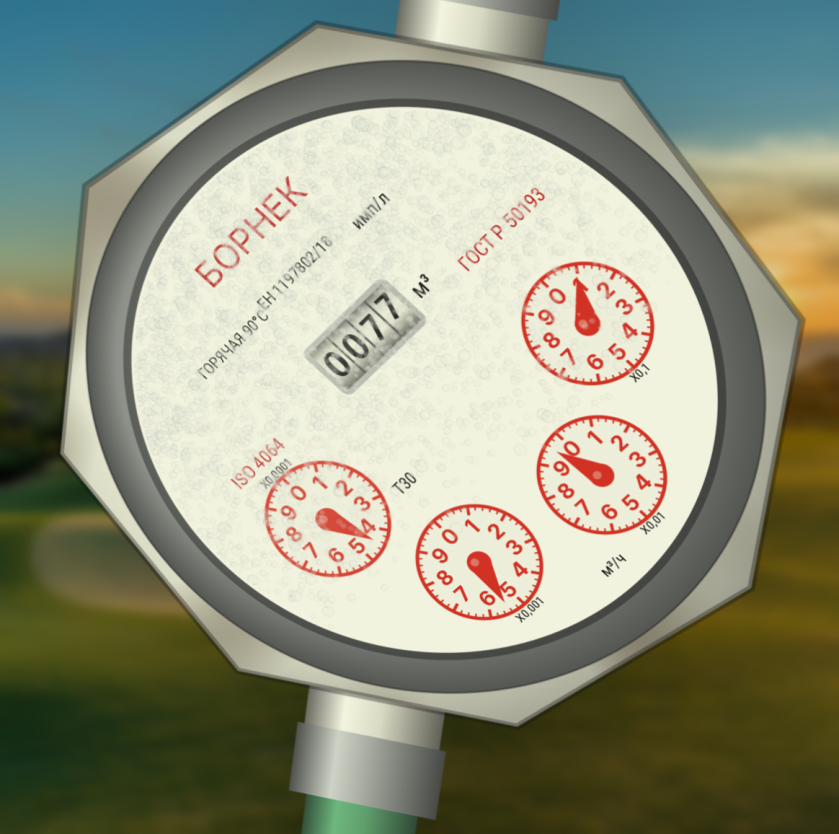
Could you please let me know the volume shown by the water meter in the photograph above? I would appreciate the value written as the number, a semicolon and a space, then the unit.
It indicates 77.0954; m³
